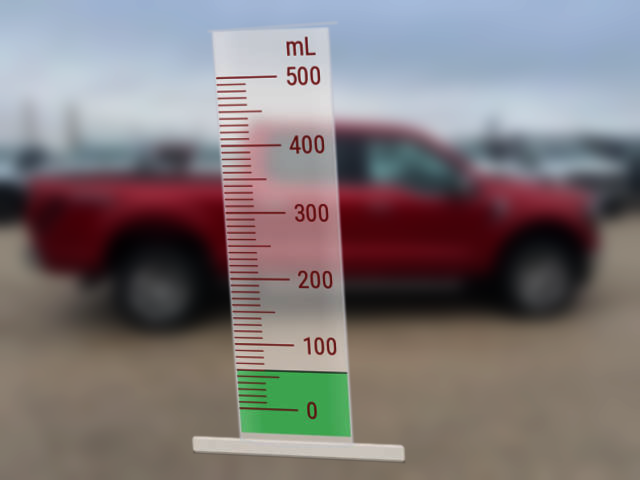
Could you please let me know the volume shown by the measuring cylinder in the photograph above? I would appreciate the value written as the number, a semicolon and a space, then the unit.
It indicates 60; mL
